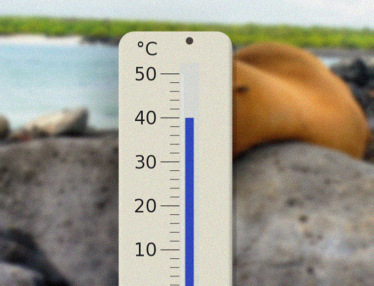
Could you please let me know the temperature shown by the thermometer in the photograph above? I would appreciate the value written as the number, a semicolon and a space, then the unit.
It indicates 40; °C
